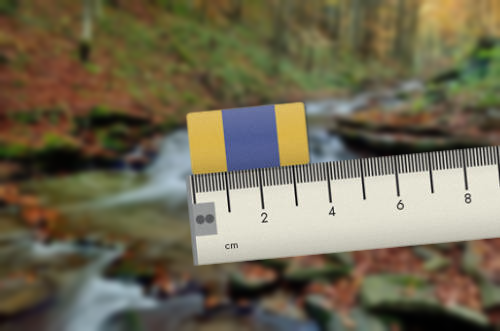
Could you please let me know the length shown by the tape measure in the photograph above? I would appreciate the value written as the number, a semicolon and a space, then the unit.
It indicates 3.5; cm
